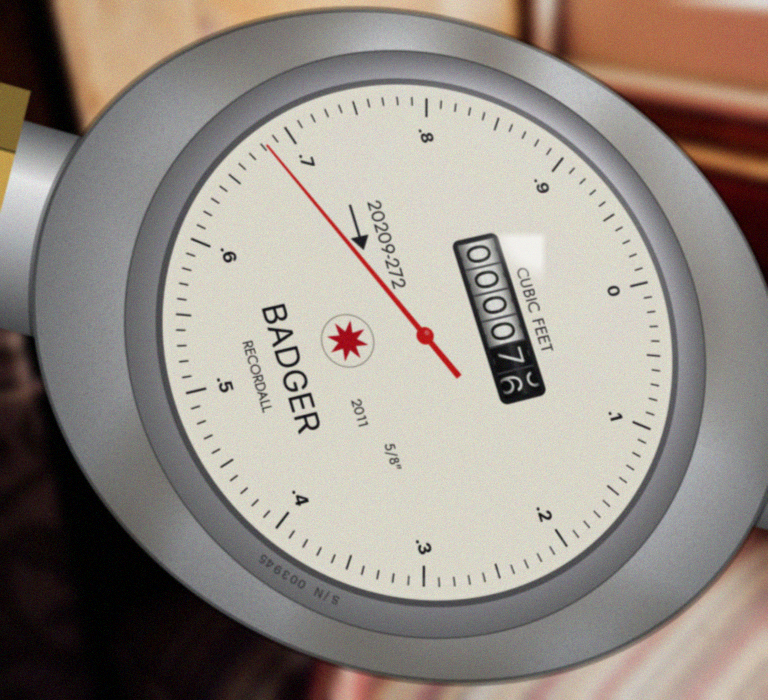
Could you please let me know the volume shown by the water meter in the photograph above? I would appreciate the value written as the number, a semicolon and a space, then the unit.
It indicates 75.68; ft³
